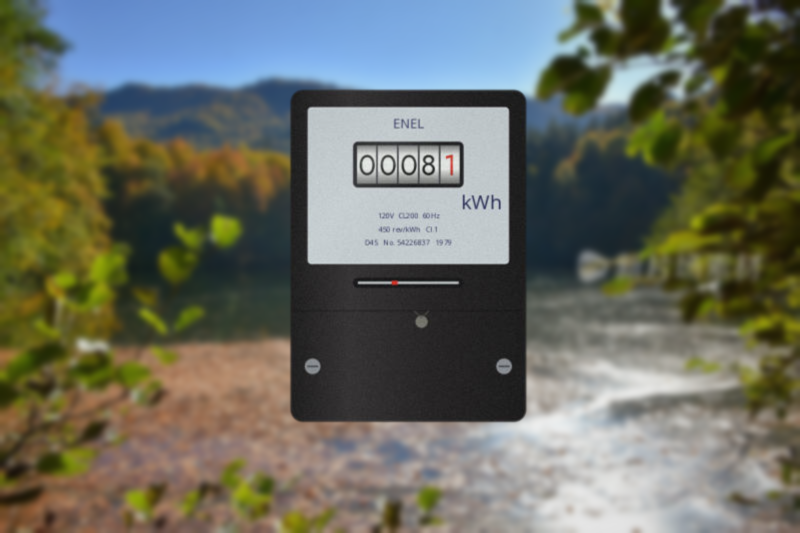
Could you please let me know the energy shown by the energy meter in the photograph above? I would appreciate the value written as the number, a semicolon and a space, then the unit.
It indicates 8.1; kWh
